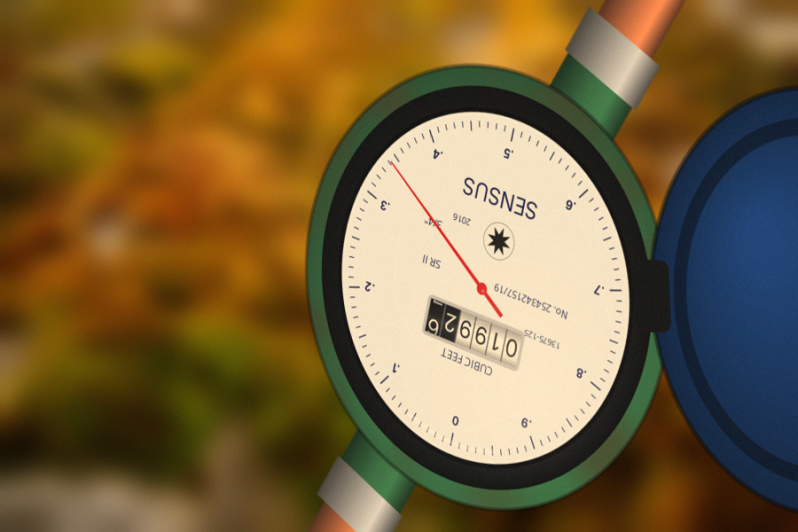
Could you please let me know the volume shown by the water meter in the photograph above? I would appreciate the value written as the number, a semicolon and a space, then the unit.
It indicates 19926.34; ft³
